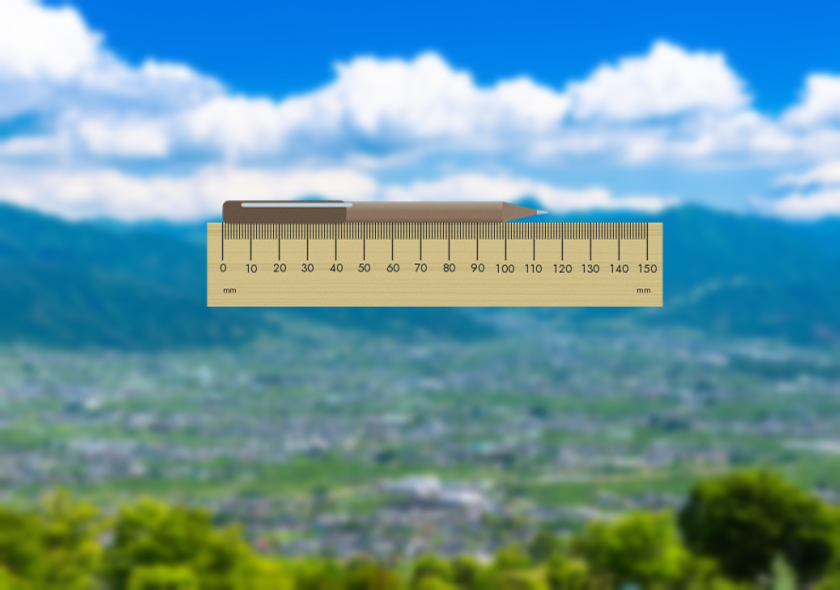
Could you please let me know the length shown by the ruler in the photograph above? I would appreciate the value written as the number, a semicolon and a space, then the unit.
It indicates 115; mm
